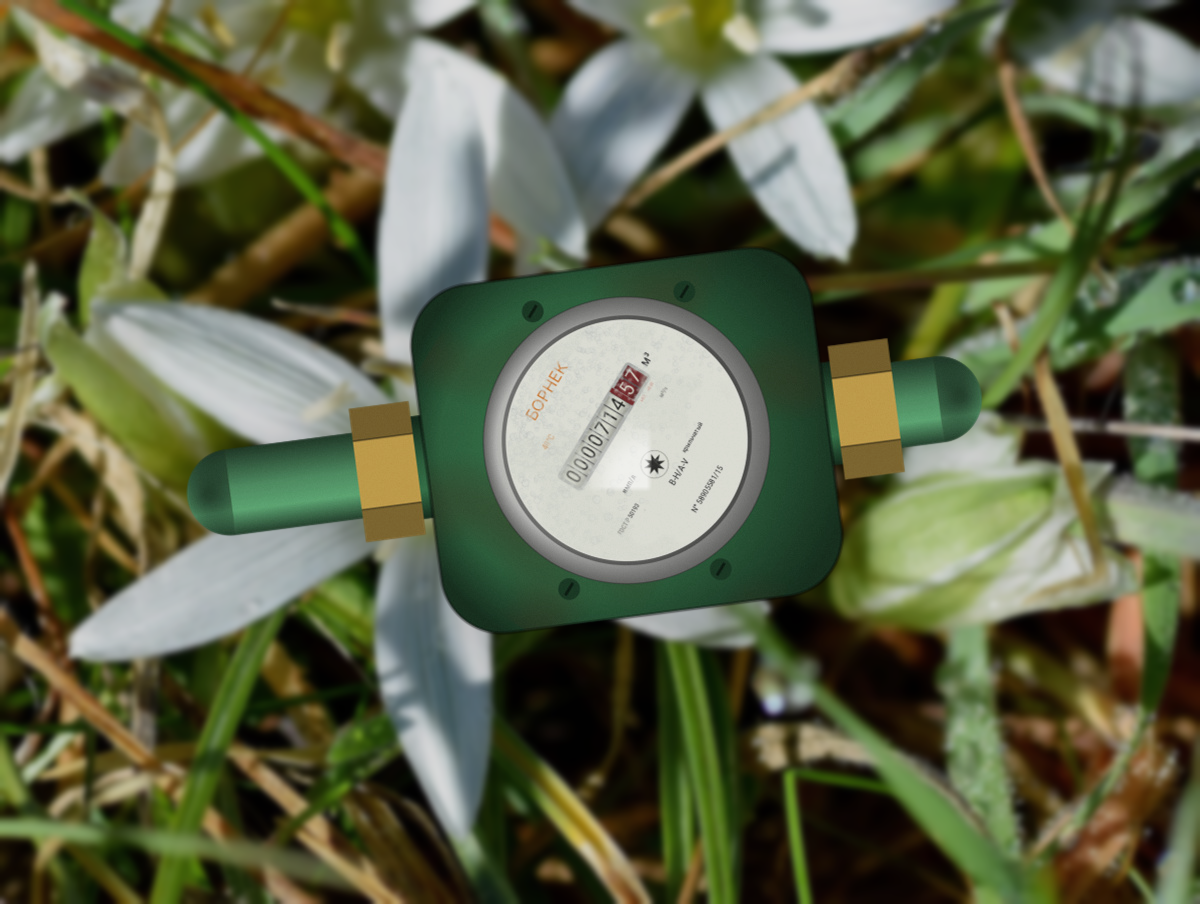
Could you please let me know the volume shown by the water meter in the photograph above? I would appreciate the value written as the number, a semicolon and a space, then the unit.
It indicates 714.57; m³
